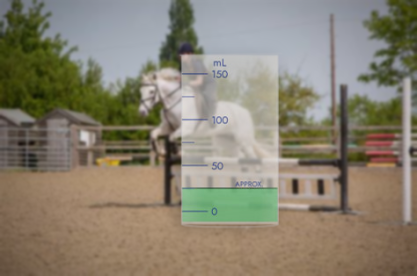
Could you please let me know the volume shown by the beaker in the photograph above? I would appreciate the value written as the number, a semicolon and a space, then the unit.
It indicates 25; mL
